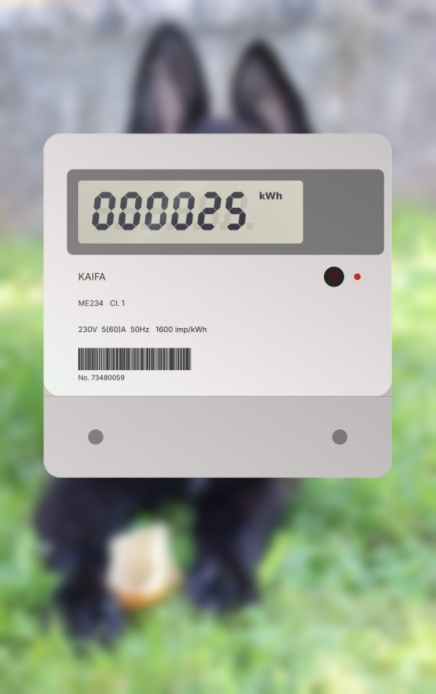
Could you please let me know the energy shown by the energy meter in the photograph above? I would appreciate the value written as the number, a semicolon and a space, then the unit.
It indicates 25; kWh
